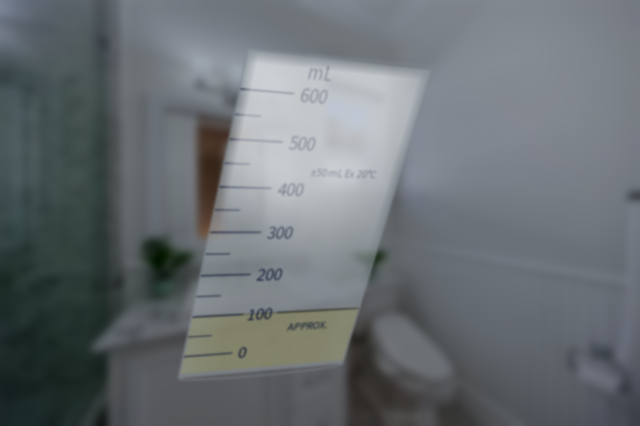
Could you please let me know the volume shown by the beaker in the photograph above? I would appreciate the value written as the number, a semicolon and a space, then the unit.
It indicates 100; mL
